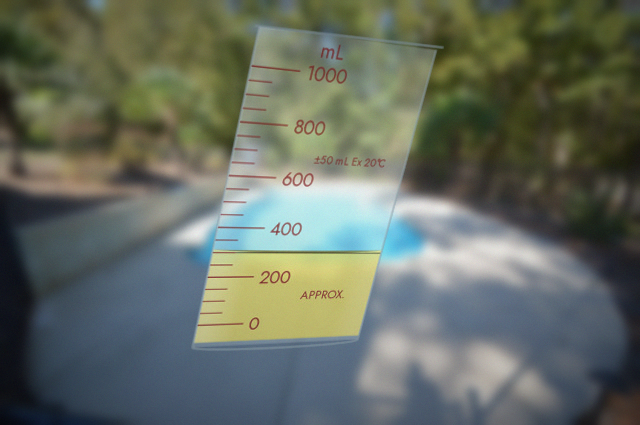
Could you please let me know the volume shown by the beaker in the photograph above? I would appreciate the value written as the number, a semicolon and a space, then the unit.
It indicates 300; mL
